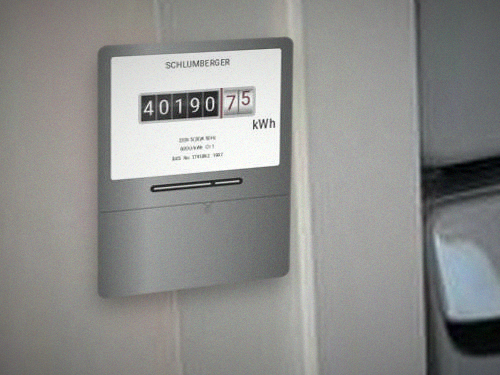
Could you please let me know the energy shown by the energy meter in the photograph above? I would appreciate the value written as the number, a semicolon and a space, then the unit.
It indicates 40190.75; kWh
